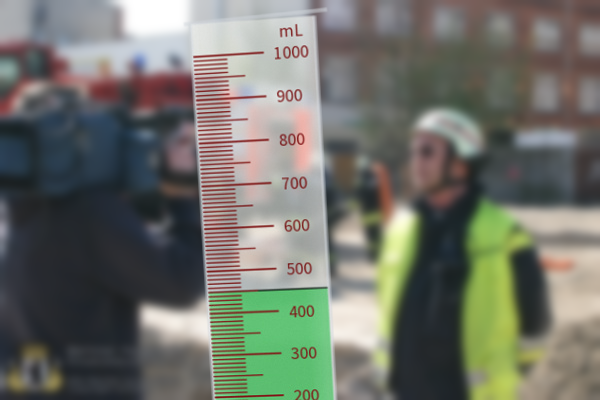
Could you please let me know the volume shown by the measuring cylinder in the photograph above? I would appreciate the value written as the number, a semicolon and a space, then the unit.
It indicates 450; mL
